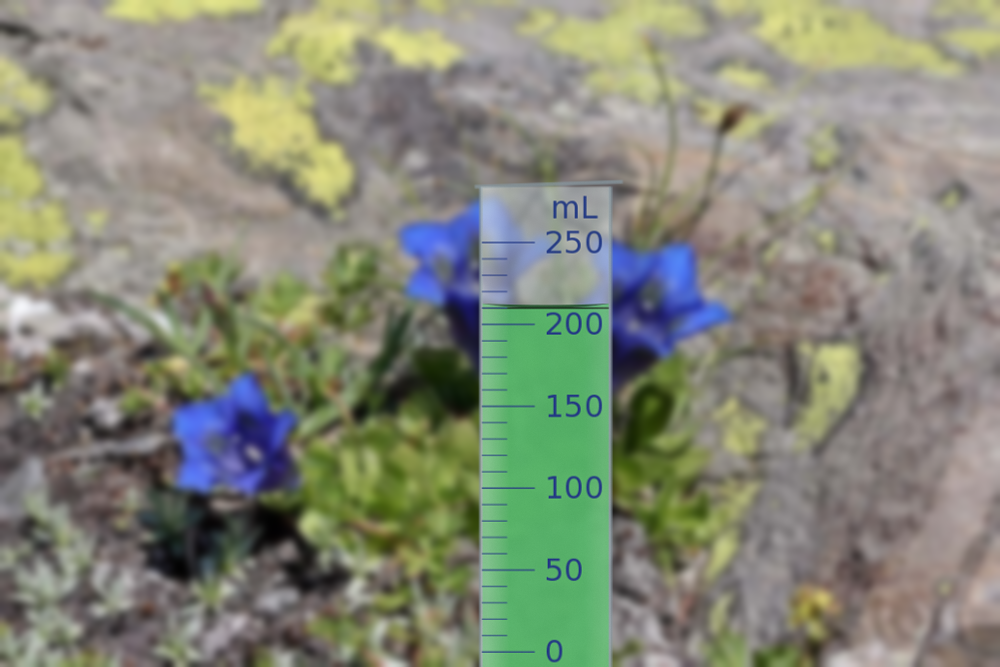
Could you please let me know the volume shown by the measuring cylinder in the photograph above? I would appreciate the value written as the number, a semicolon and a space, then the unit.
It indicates 210; mL
